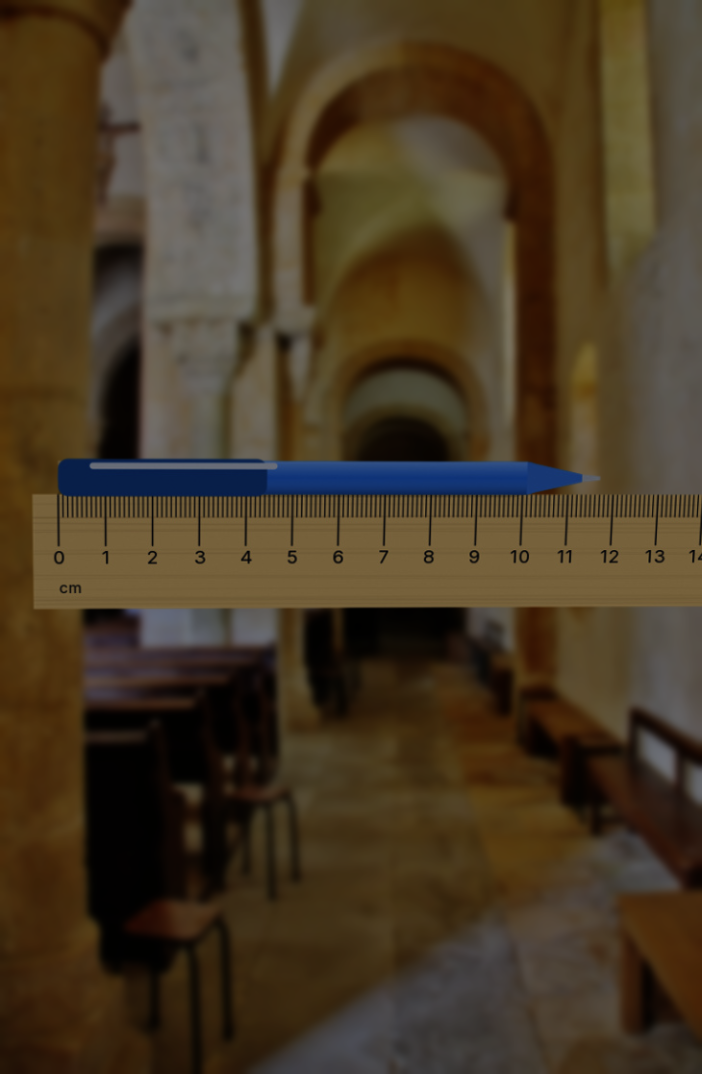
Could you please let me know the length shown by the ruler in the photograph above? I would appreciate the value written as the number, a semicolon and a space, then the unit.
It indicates 11.7; cm
